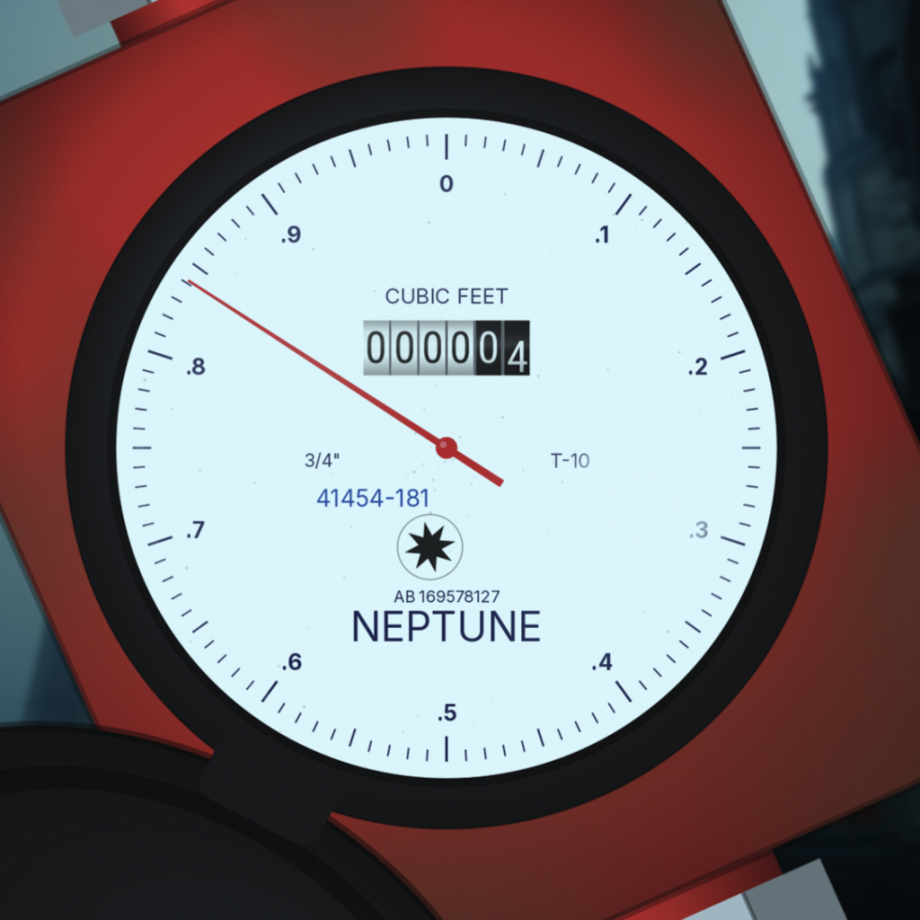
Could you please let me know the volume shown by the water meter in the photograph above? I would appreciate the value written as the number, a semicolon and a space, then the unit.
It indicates 3.84; ft³
